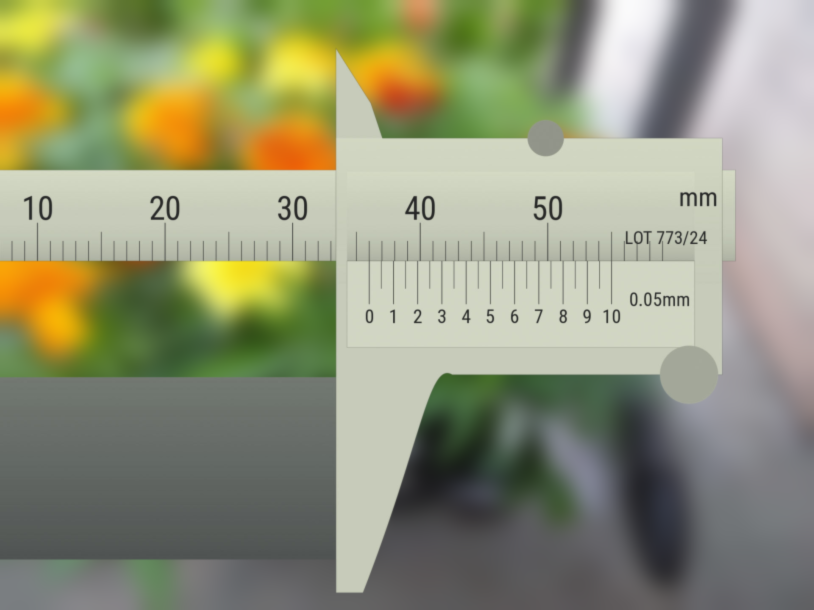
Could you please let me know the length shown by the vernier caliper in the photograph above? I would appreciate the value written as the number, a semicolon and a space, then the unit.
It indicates 36.0; mm
